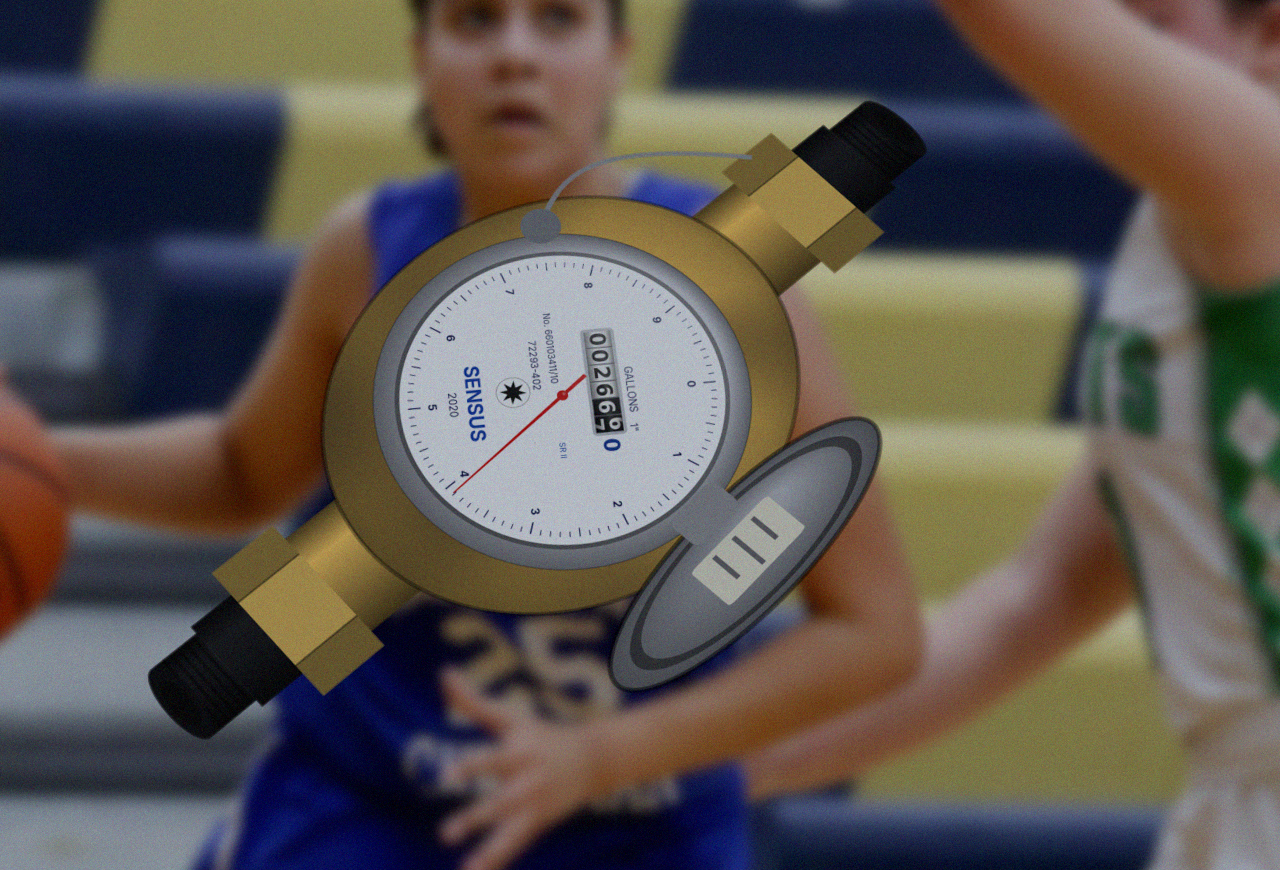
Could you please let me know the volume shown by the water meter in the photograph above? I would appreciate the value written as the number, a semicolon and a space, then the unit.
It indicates 26663.9; gal
